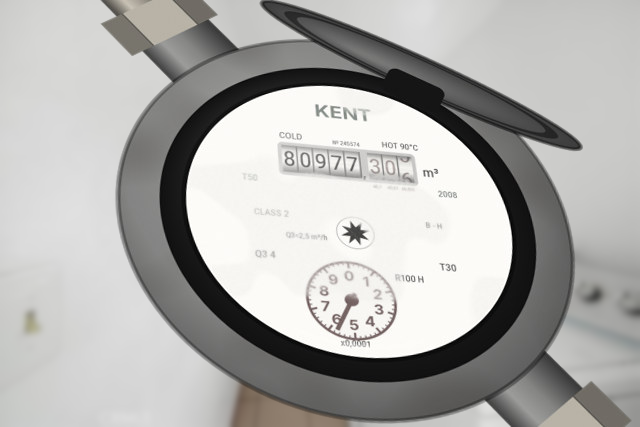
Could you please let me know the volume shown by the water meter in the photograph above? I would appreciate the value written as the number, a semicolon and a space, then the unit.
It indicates 80977.3055; m³
